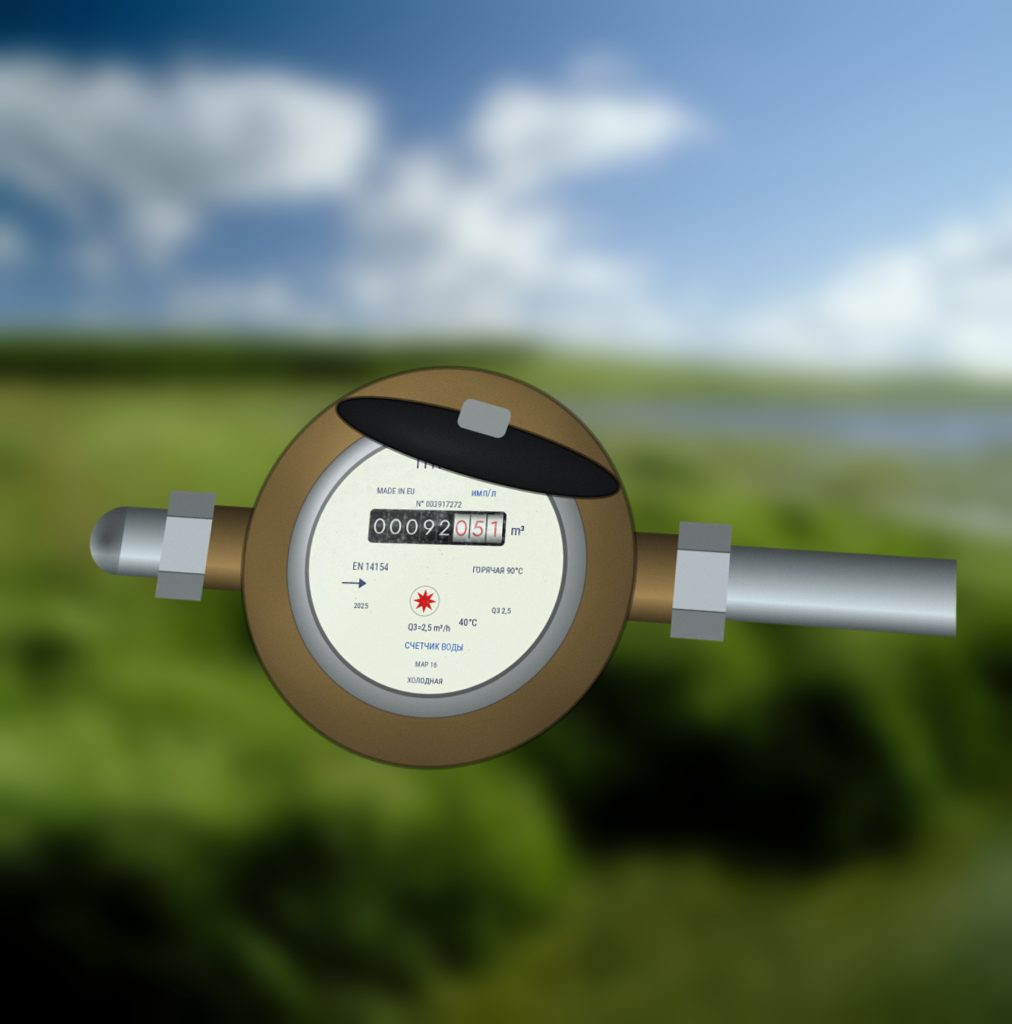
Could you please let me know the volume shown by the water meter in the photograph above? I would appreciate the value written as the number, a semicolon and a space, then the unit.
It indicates 92.051; m³
